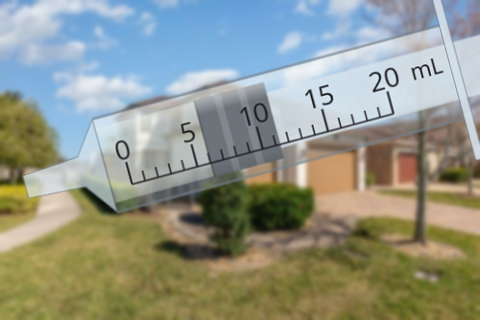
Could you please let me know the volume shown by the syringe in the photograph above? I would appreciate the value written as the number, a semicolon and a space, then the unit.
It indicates 6; mL
